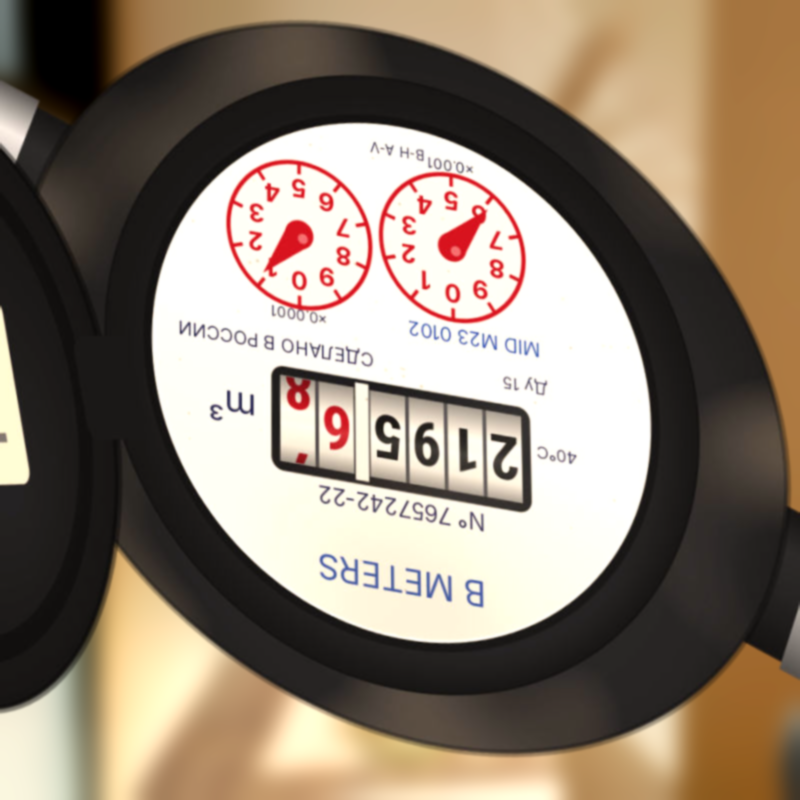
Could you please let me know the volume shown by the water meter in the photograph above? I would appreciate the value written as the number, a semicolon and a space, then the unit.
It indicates 2195.6761; m³
